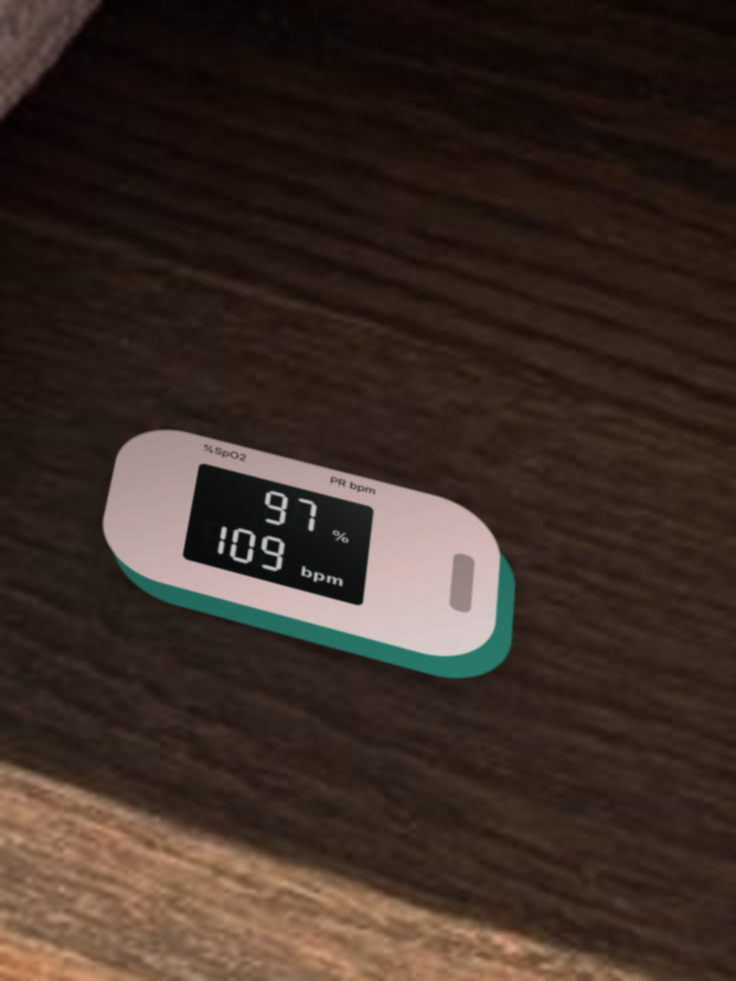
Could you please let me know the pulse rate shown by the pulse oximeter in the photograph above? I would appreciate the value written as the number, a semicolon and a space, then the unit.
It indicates 109; bpm
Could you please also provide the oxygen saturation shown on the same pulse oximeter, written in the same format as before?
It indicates 97; %
